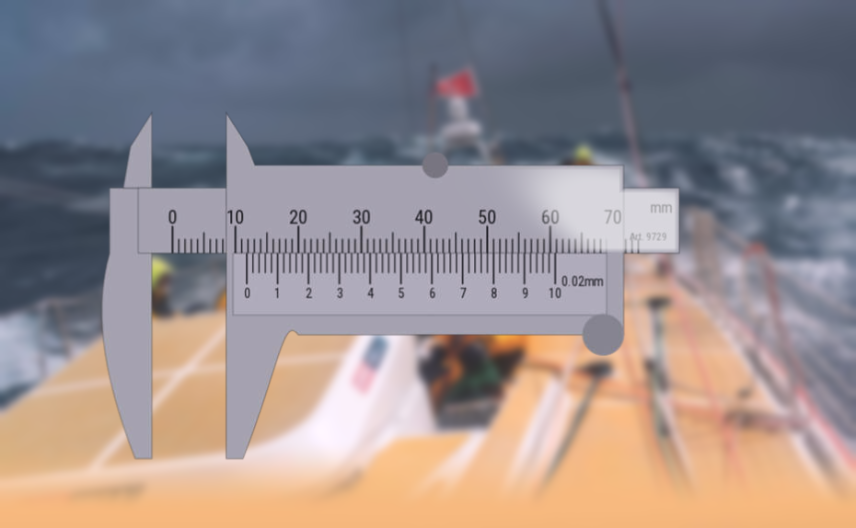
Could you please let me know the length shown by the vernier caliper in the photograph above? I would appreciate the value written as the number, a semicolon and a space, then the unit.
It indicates 11.8; mm
